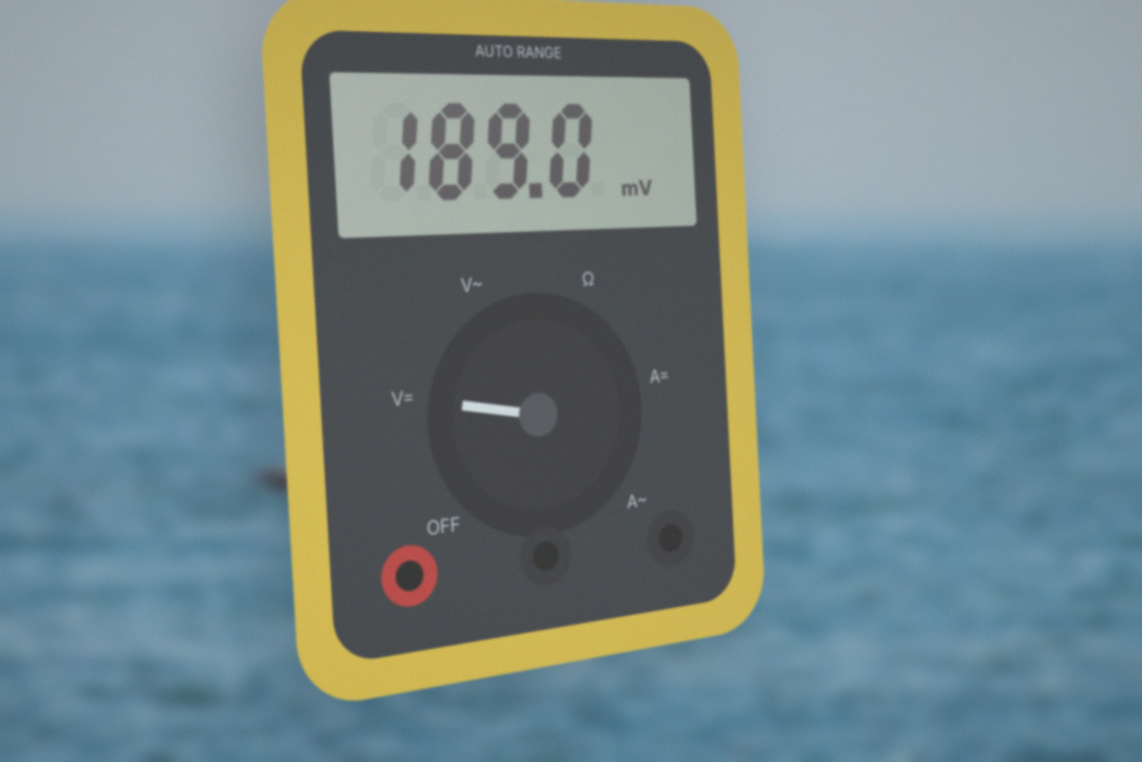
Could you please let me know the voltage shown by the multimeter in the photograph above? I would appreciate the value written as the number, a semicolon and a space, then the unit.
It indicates 189.0; mV
